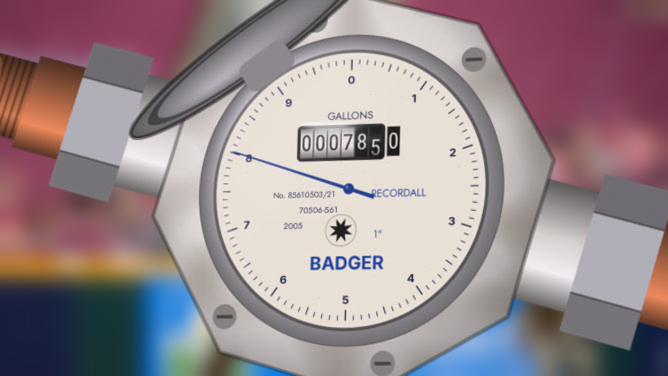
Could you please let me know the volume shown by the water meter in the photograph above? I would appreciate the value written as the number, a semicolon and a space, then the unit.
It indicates 7848.0; gal
